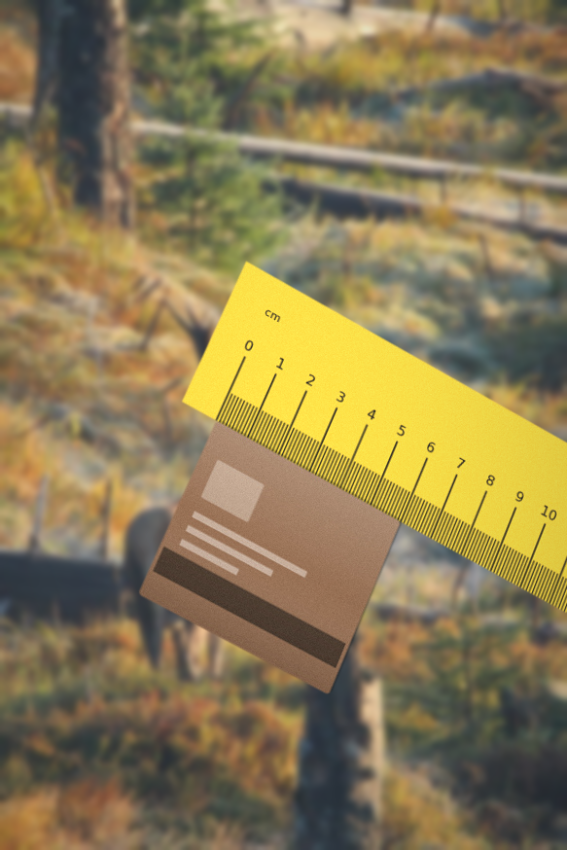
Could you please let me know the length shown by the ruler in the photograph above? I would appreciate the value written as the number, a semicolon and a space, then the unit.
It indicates 6; cm
